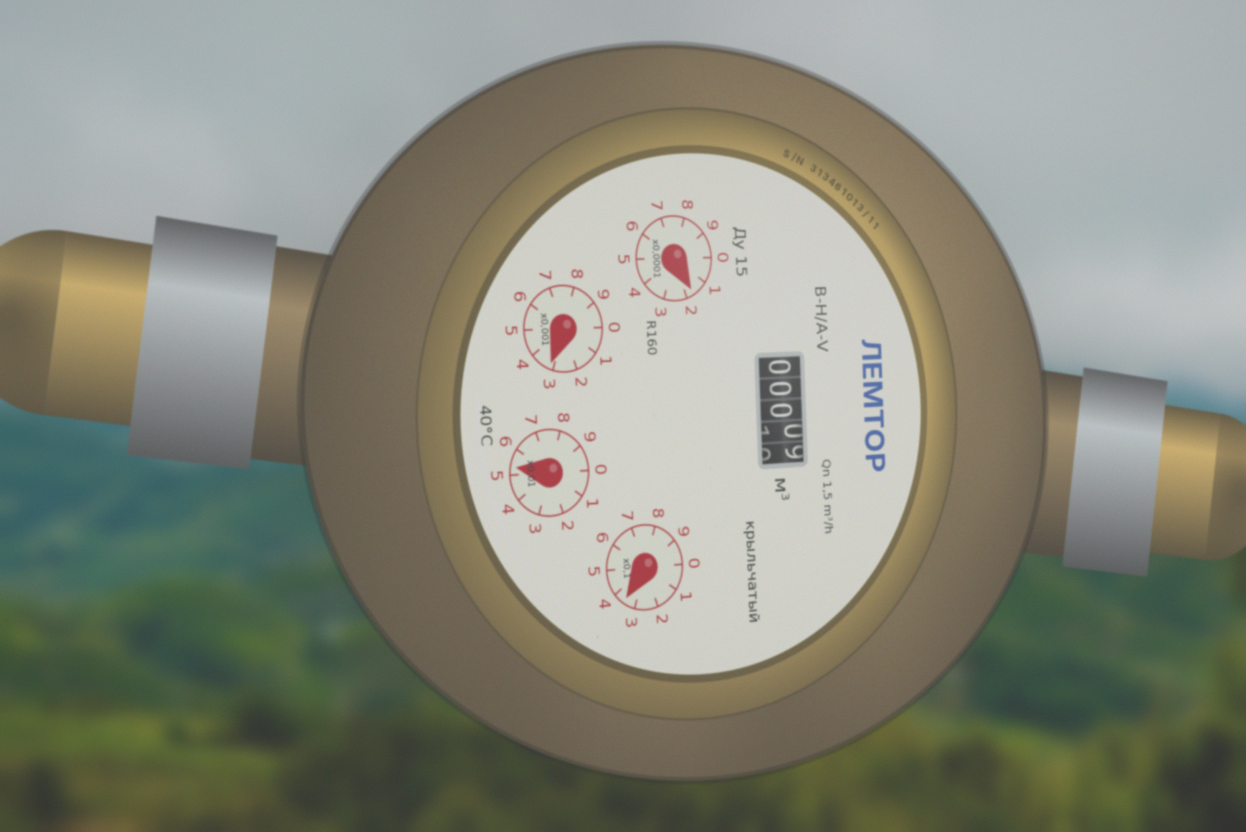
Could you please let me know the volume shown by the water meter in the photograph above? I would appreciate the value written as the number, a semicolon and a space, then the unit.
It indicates 9.3531; m³
